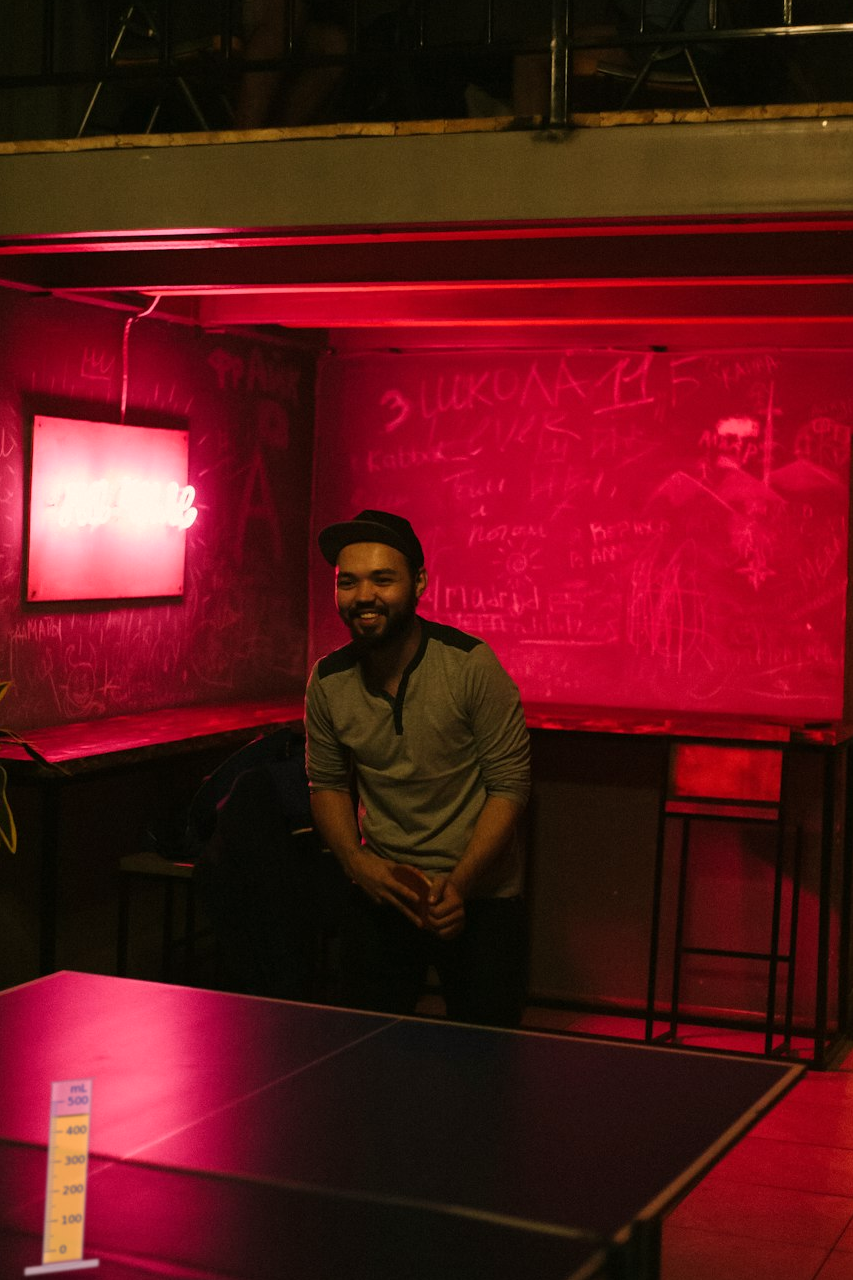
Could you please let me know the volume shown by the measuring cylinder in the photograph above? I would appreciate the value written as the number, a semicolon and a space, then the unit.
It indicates 450; mL
